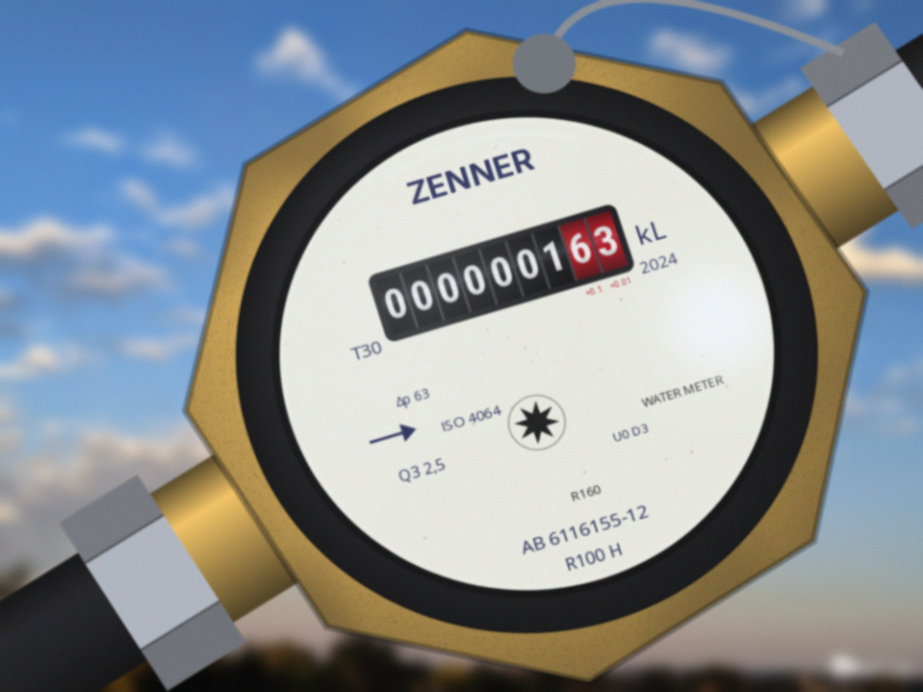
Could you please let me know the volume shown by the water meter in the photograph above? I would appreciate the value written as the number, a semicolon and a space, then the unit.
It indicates 1.63; kL
